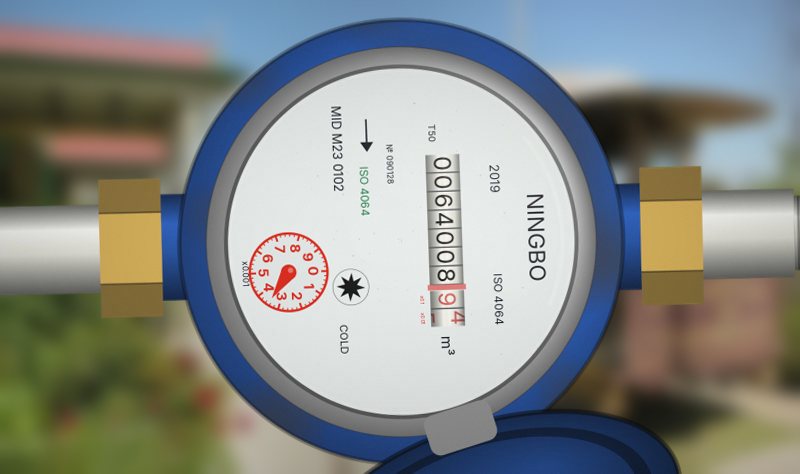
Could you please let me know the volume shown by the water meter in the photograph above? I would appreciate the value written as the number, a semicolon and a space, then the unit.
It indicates 64008.943; m³
